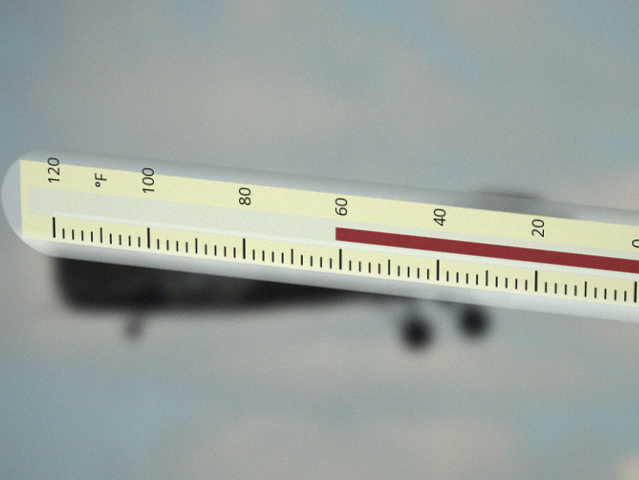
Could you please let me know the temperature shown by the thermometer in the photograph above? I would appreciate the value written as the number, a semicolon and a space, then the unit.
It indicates 61; °F
